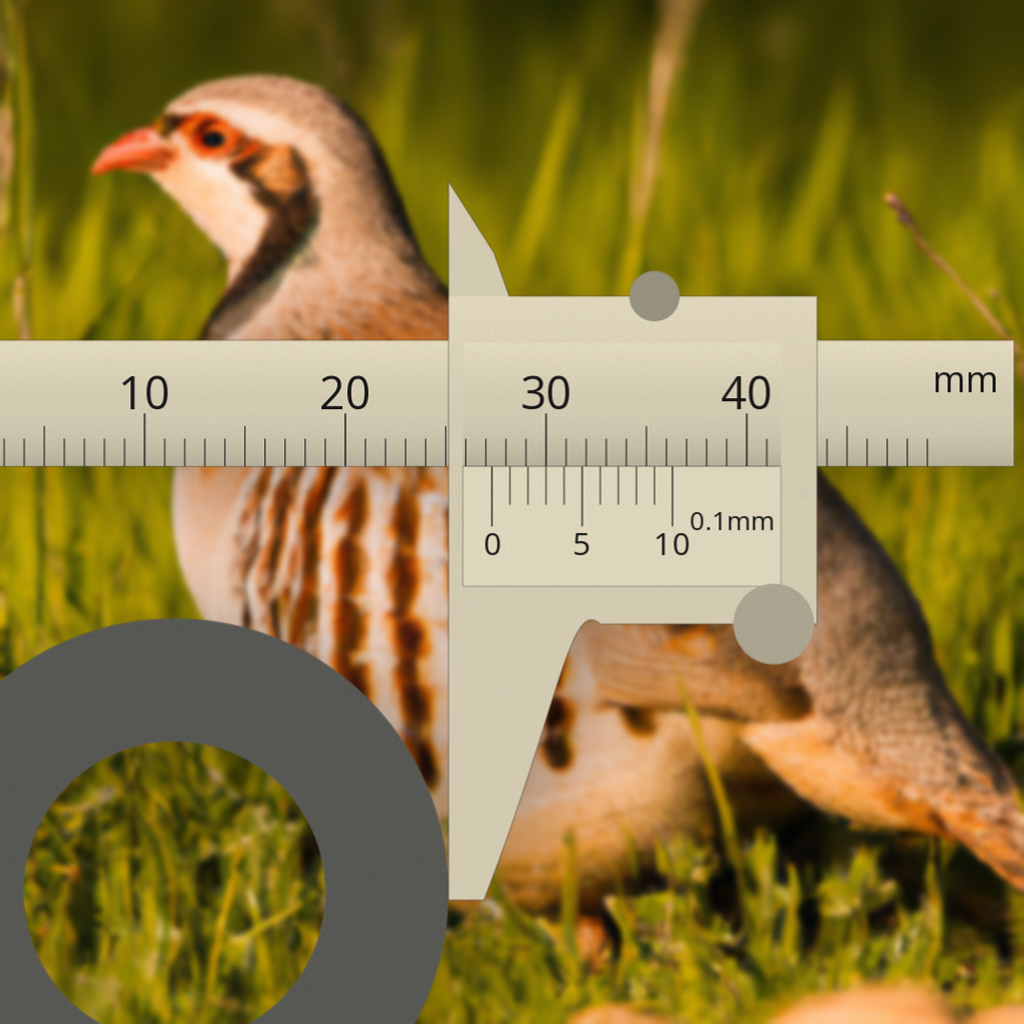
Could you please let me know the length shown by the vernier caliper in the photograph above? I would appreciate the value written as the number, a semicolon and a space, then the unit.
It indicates 27.3; mm
